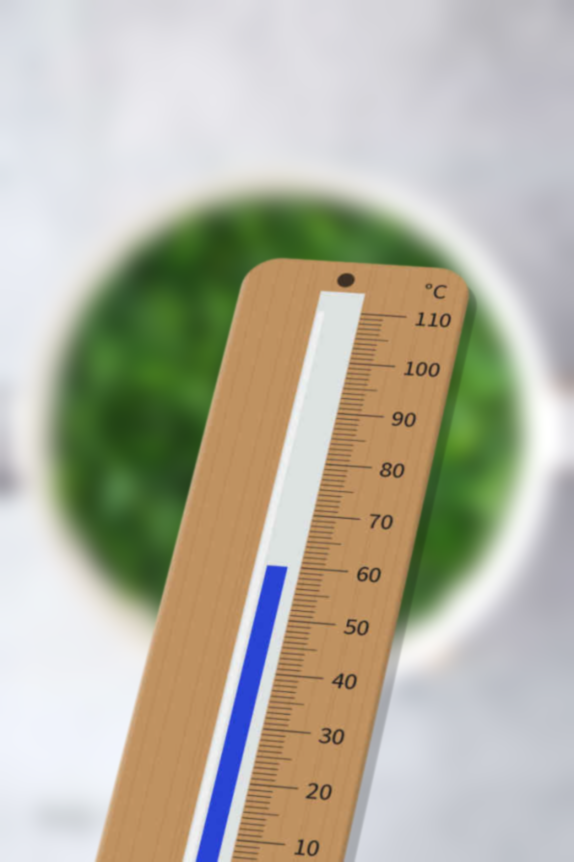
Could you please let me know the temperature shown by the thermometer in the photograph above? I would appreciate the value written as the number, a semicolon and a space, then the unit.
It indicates 60; °C
